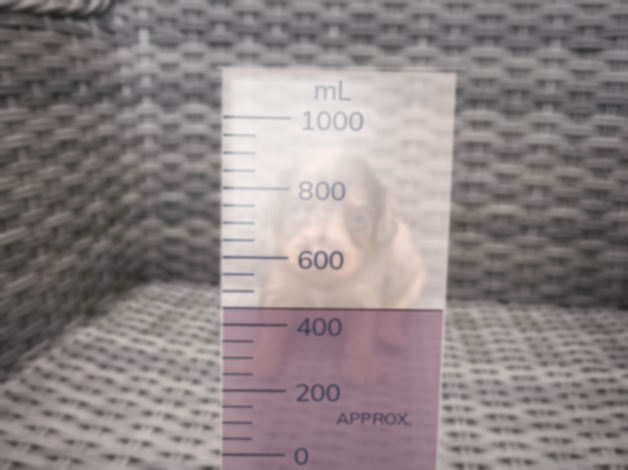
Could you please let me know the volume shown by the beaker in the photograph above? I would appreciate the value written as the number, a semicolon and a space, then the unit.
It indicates 450; mL
